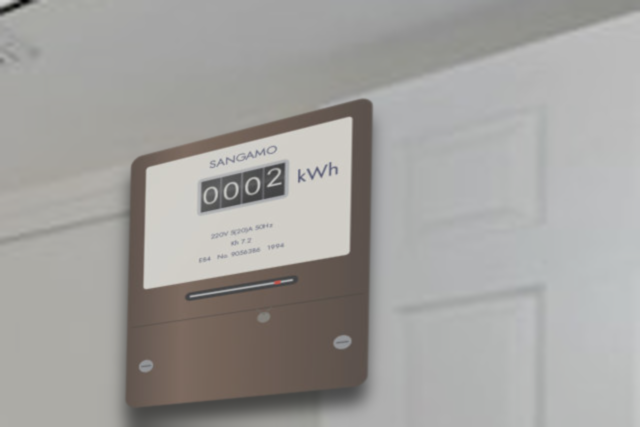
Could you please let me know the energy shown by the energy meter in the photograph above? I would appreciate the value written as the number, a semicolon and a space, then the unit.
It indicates 2; kWh
